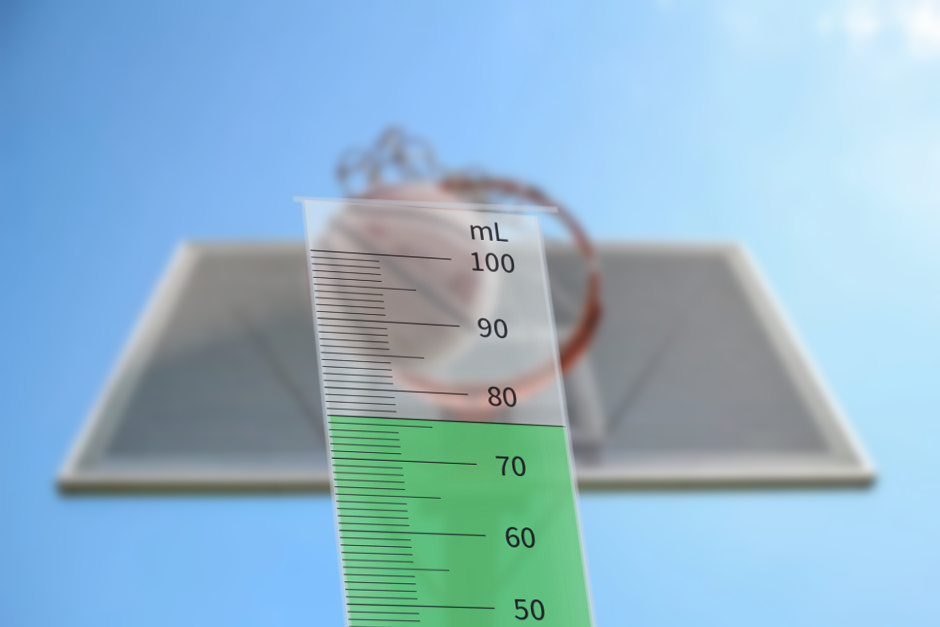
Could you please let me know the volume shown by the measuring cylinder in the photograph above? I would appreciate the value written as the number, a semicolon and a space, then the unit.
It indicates 76; mL
